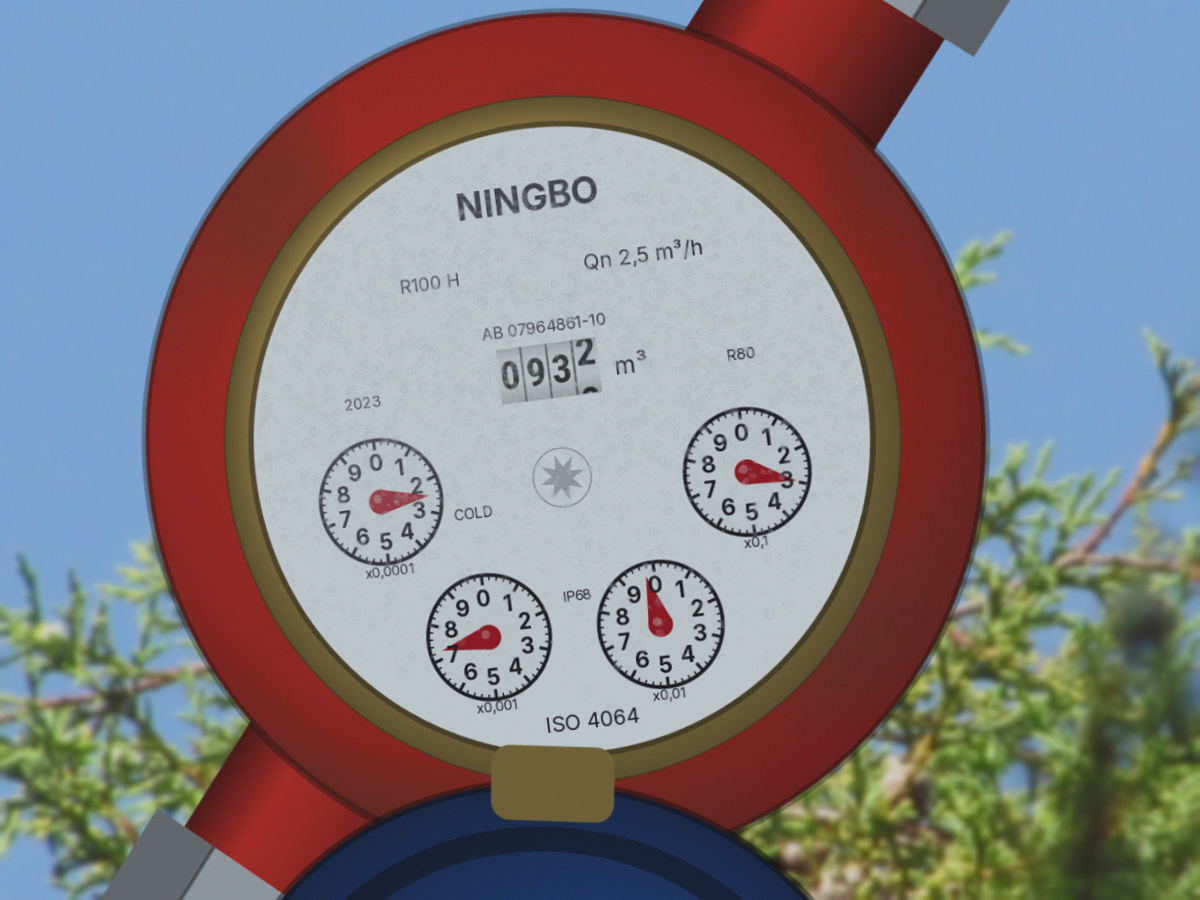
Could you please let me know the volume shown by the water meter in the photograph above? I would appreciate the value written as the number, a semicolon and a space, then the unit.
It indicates 932.2972; m³
